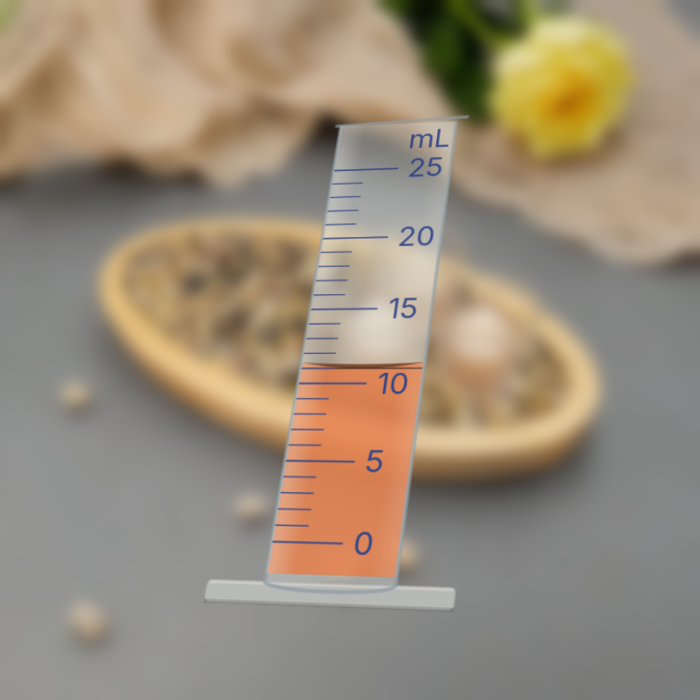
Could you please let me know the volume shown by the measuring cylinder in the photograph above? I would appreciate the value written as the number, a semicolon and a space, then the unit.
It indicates 11; mL
